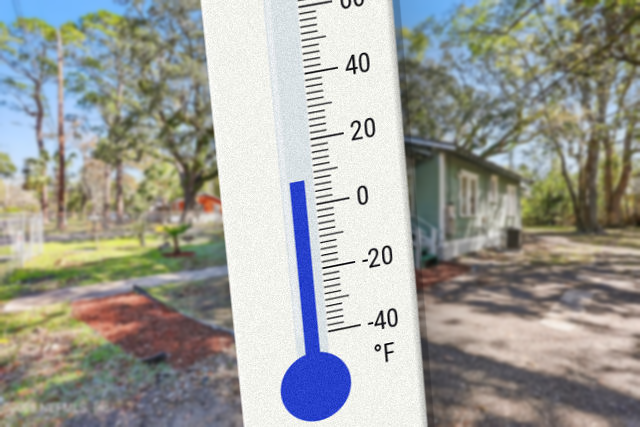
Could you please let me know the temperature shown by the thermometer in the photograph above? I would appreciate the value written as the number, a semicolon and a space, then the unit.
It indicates 8; °F
